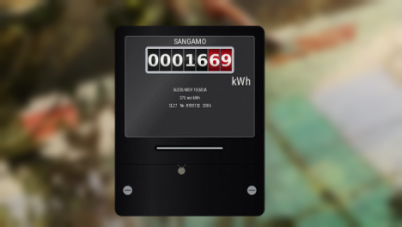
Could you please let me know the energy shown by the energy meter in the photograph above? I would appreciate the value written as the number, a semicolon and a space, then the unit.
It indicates 16.69; kWh
